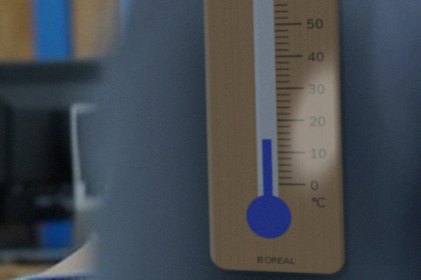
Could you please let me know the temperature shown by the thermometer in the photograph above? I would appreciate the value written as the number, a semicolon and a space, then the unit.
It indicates 14; °C
